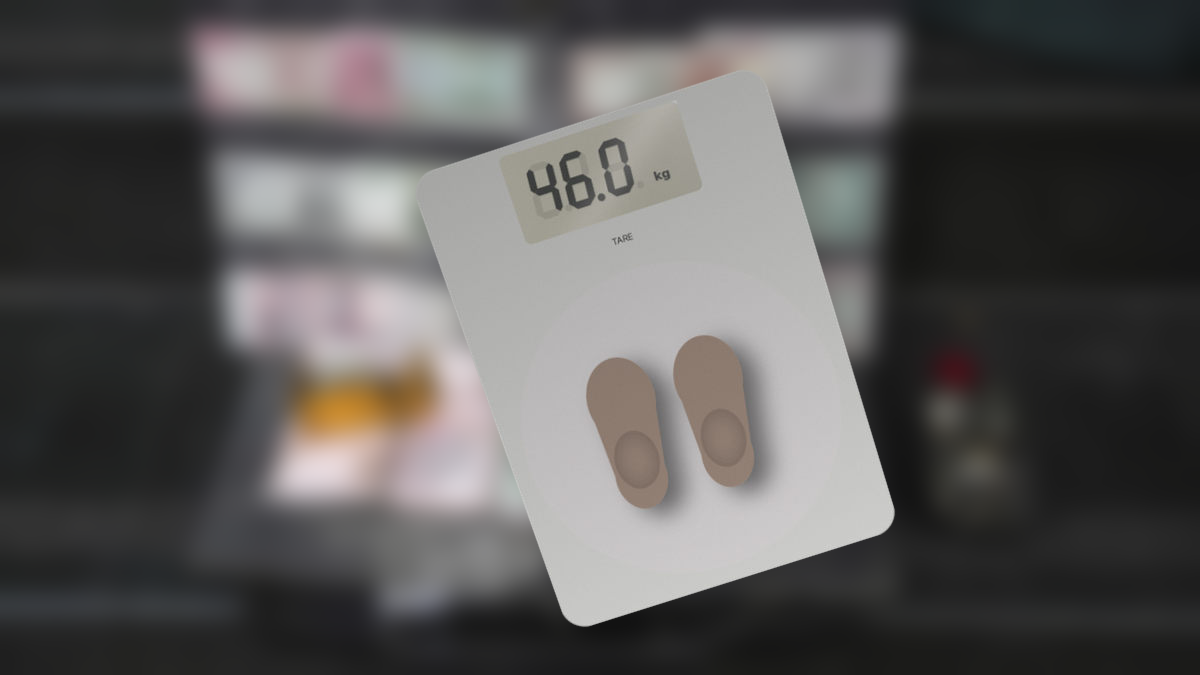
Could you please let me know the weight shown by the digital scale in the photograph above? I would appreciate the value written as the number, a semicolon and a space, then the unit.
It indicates 46.0; kg
